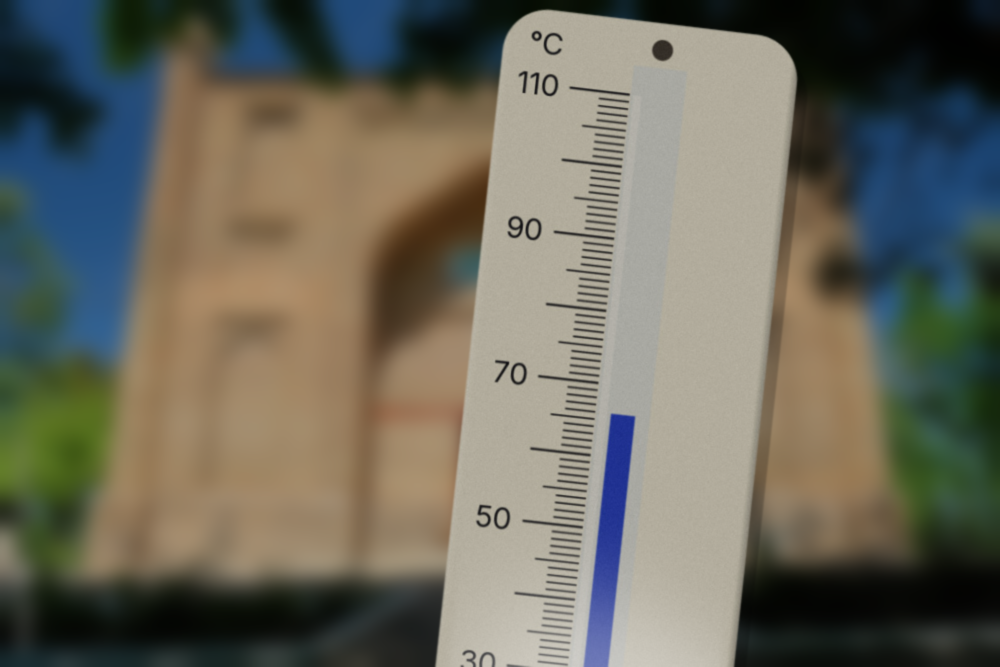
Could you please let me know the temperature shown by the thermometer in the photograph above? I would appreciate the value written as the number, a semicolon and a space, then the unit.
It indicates 66; °C
